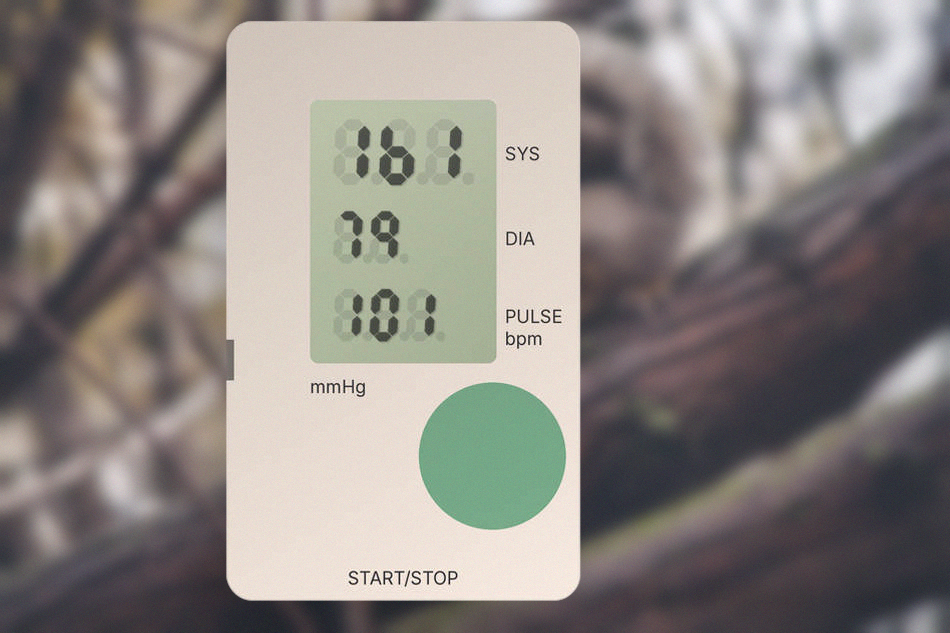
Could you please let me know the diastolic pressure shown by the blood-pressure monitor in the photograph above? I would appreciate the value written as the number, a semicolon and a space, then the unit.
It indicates 79; mmHg
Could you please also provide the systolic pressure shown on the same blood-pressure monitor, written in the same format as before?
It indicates 161; mmHg
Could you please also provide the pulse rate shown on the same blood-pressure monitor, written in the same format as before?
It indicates 101; bpm
